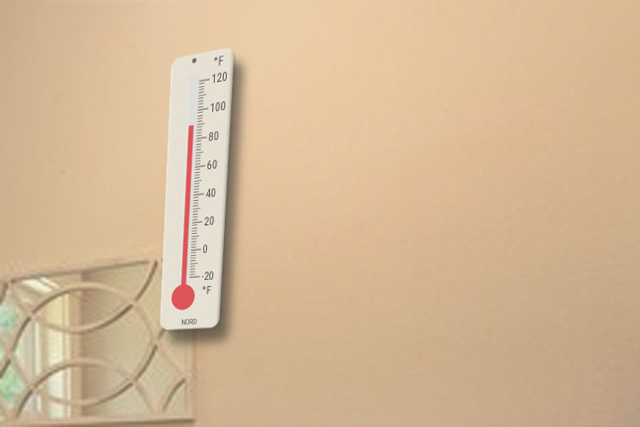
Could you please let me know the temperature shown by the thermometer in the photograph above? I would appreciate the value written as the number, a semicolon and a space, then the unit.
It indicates 90; °F
